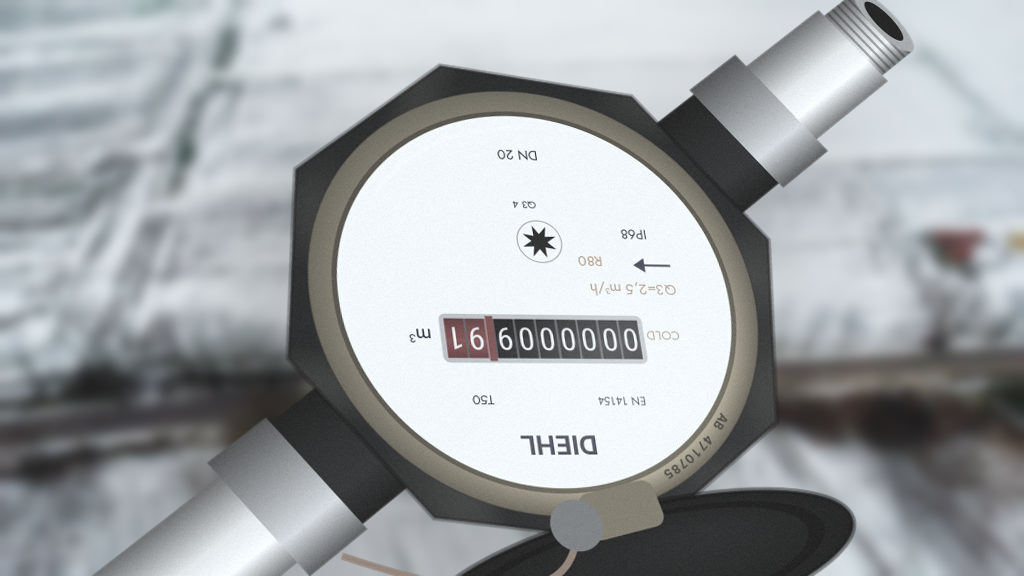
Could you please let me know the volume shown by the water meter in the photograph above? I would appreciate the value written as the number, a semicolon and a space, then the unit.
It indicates 9.91; m³
